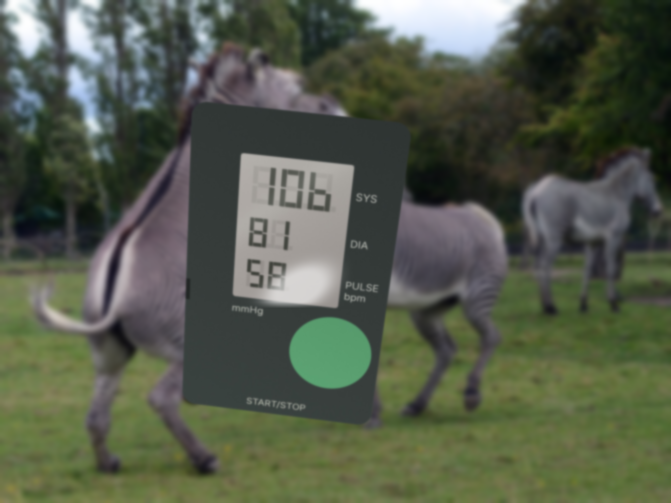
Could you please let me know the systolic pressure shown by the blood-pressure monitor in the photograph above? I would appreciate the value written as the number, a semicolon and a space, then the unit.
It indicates 106; mmHg
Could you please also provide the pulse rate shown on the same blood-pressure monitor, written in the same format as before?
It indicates 58; bpm
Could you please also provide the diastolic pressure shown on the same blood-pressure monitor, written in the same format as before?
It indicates 81; mmHg
